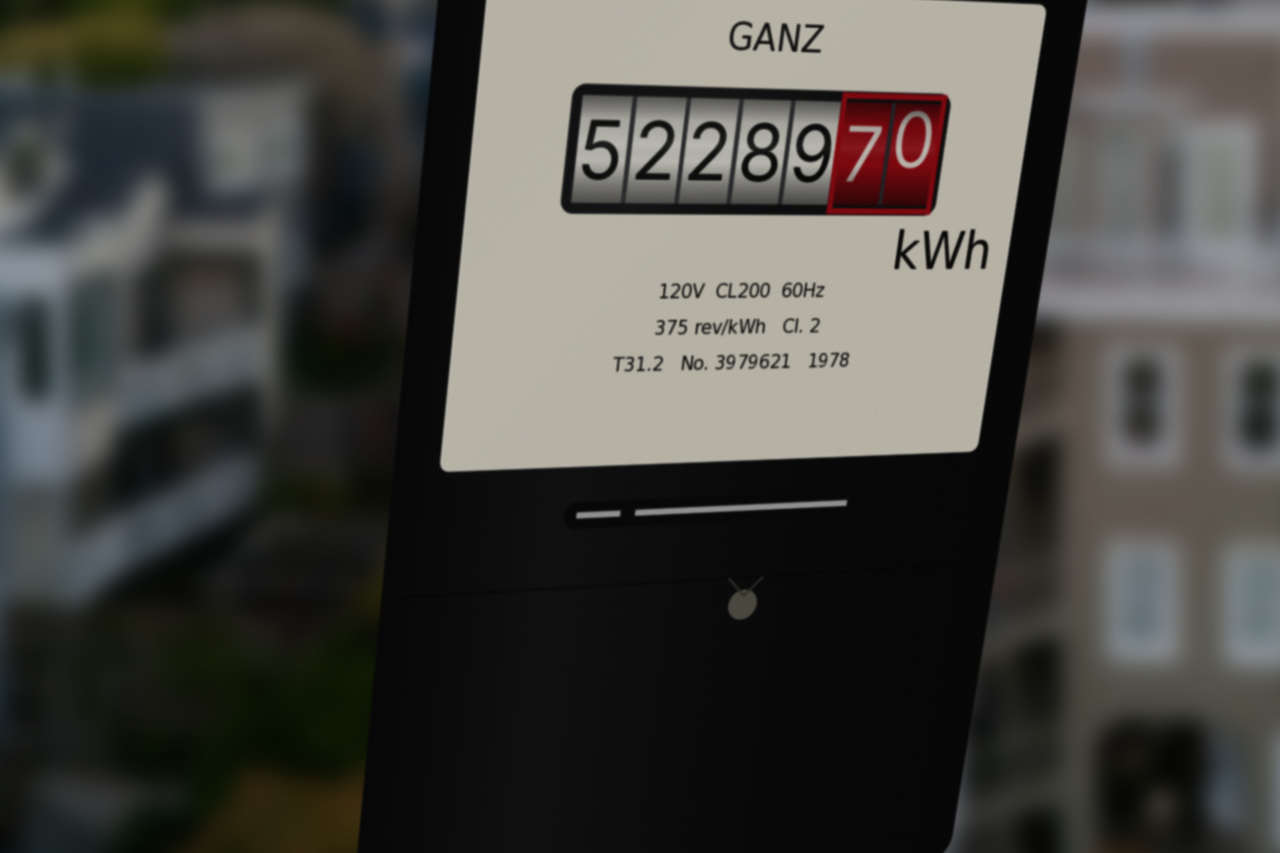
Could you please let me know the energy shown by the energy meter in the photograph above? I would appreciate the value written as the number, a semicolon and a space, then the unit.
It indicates 52289.70; kWh
